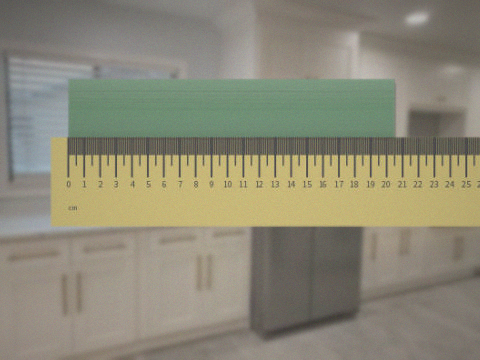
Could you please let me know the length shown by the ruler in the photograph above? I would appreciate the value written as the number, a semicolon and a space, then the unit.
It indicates 20.5; cm
